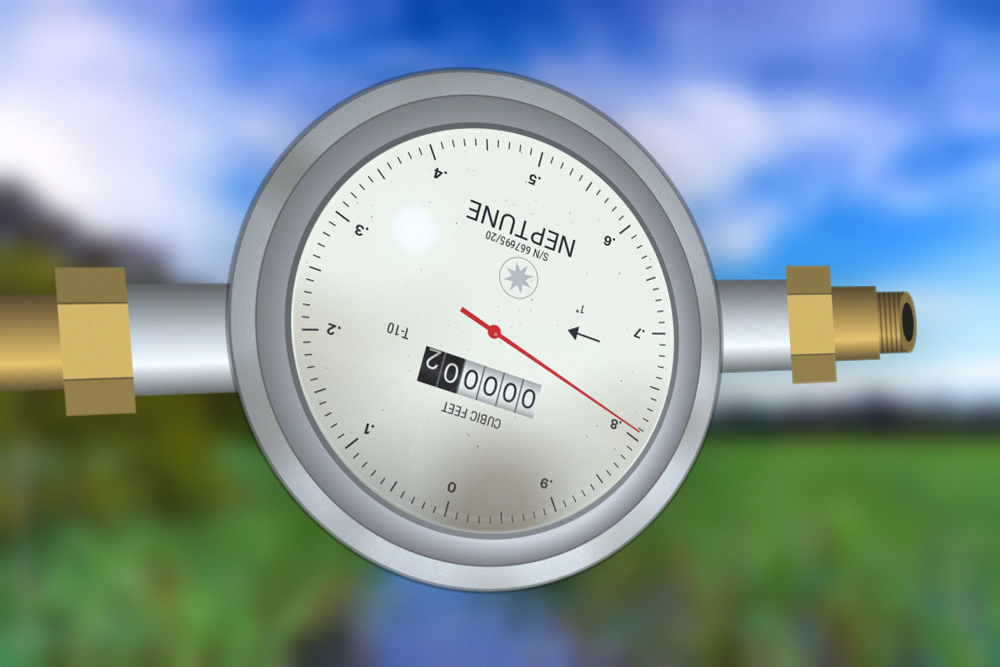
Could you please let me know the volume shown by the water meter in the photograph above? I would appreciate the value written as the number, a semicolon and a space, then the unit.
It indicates 1.79; ft³
